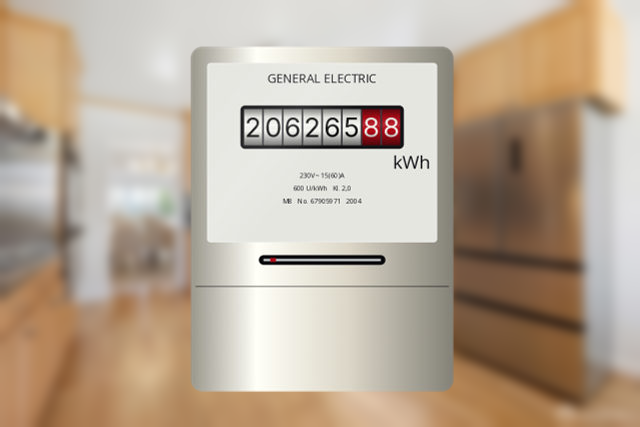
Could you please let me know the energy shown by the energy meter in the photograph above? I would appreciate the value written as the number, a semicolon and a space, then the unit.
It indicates 206265.88; kWh
